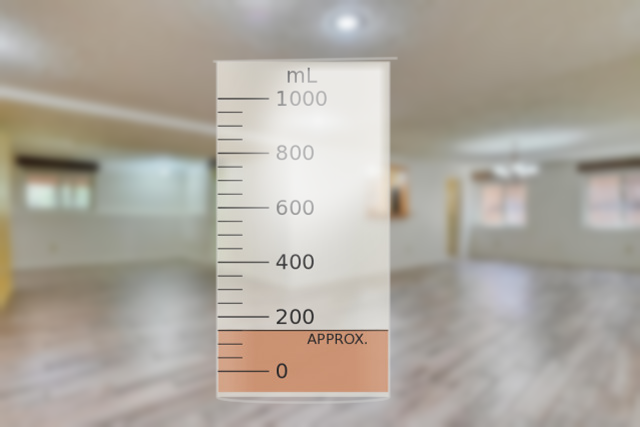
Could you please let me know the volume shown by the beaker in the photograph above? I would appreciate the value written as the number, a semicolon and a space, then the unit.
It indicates 150; mL
